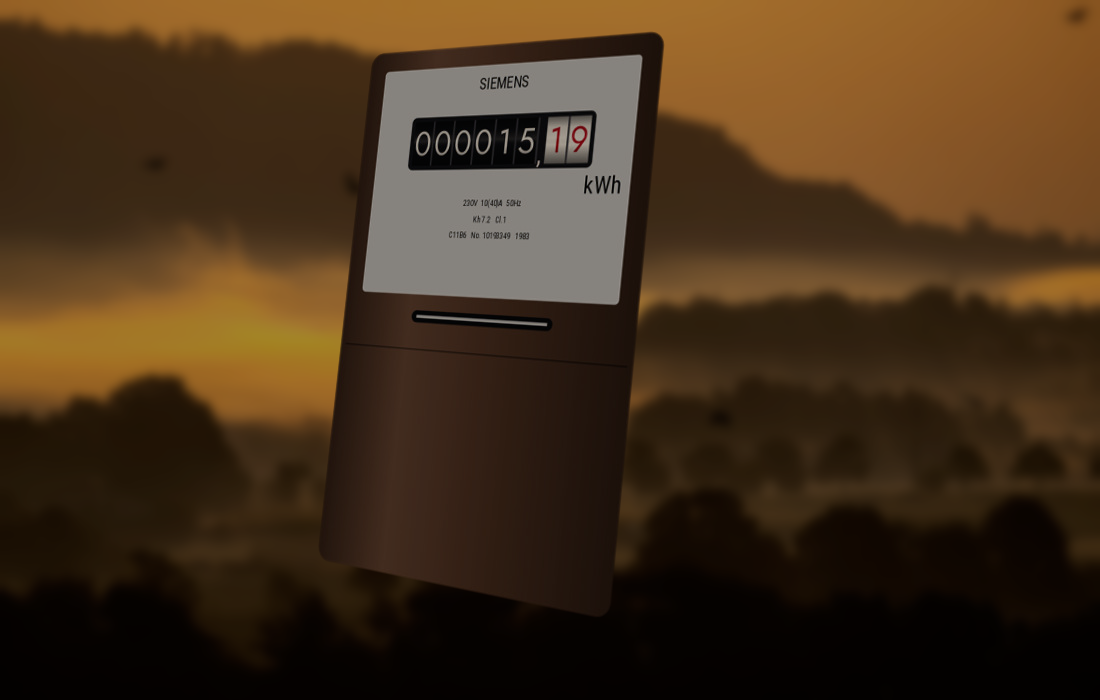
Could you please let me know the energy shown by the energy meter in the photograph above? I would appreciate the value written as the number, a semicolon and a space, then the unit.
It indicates 15.19; kWh
